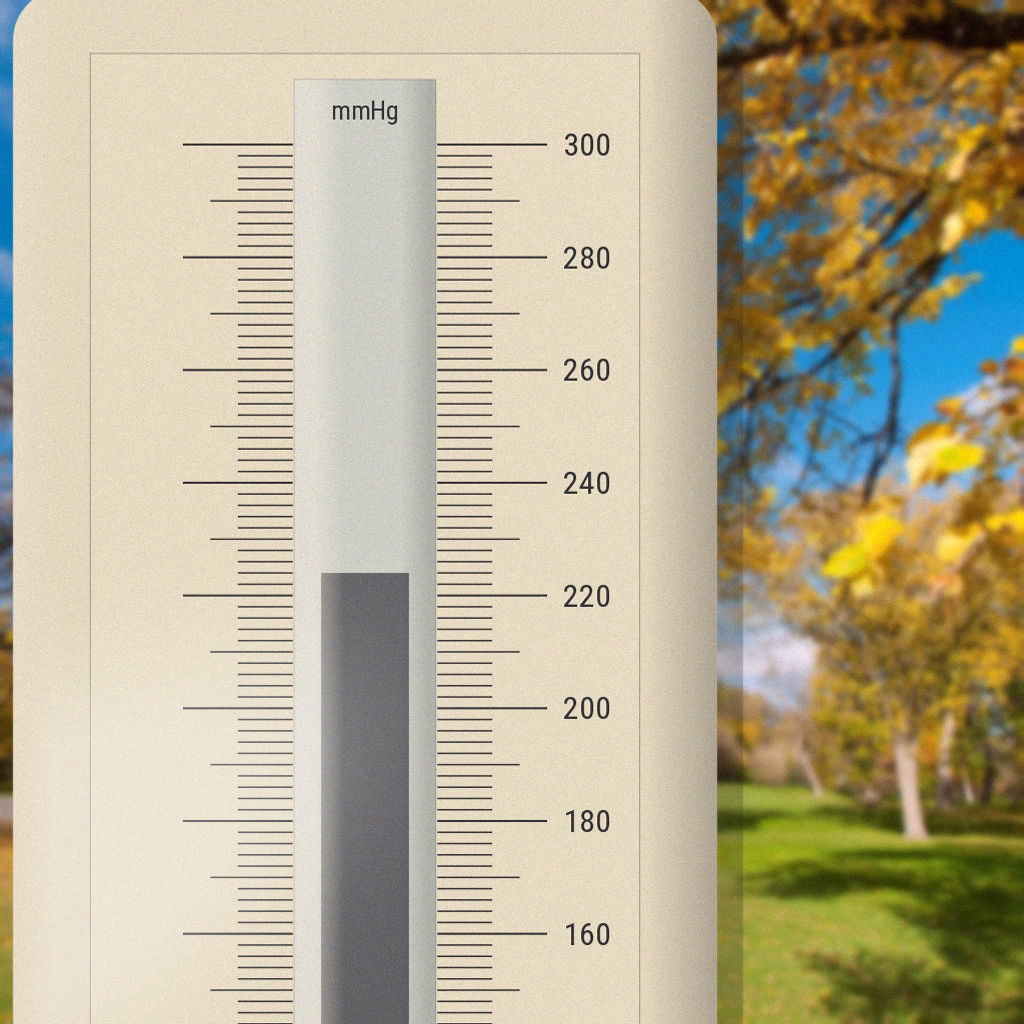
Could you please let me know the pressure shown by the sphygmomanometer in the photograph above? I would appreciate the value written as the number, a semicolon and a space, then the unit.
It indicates 224; mmHg
